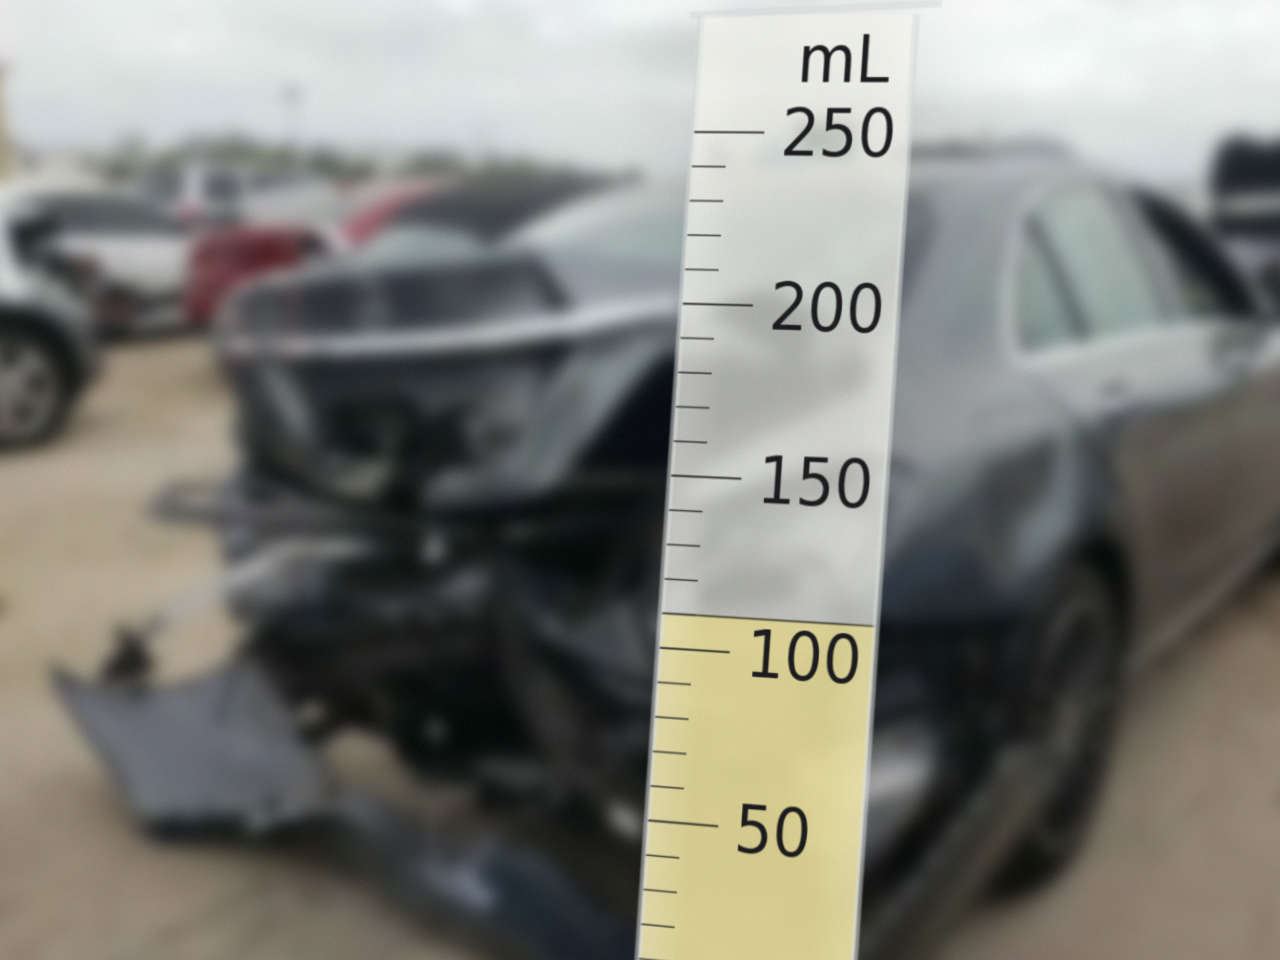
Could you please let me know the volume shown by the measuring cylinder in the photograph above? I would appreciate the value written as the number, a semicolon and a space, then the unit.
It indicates 110; mL
